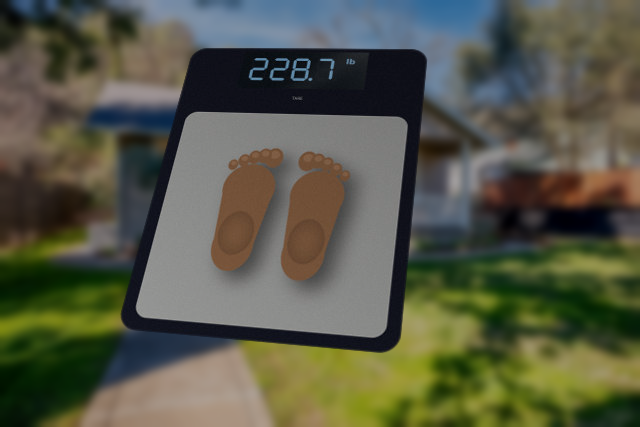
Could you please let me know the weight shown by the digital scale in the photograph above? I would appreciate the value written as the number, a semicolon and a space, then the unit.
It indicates 228.7; lb
